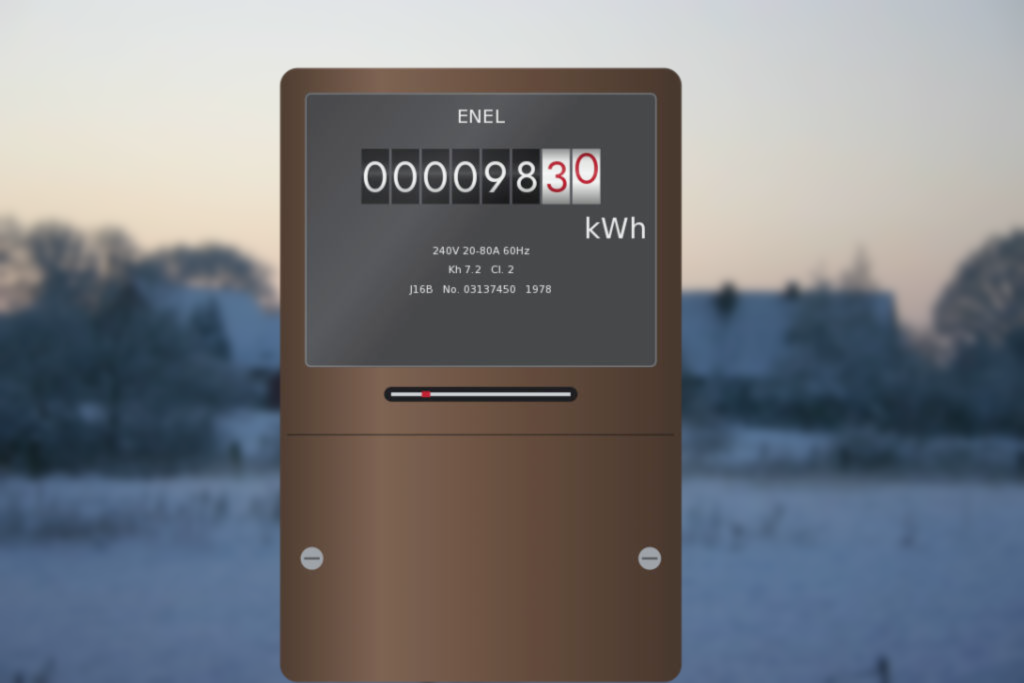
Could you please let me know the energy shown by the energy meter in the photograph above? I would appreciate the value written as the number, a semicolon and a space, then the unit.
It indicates 98.30; kWh
